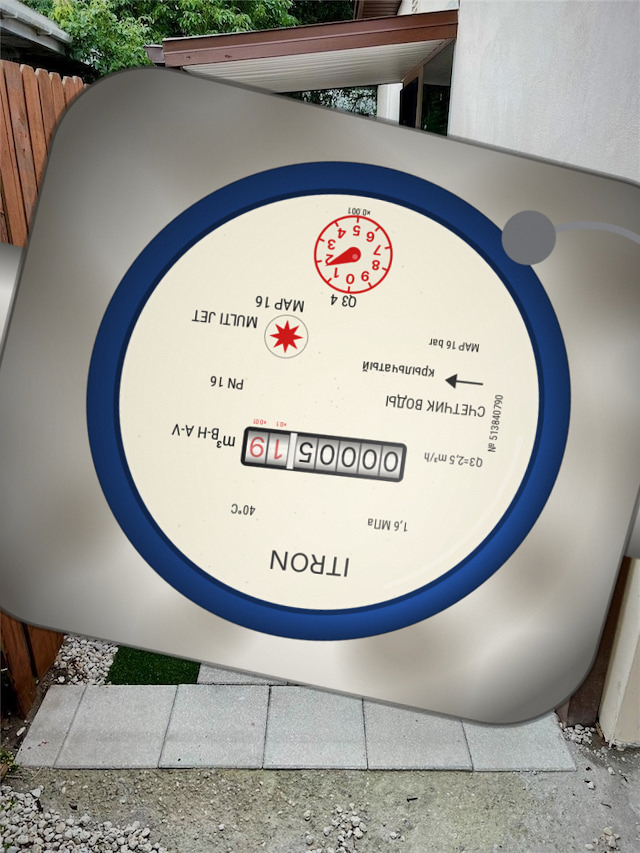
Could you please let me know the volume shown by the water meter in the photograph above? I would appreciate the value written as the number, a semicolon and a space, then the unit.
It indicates 5.191; m³
